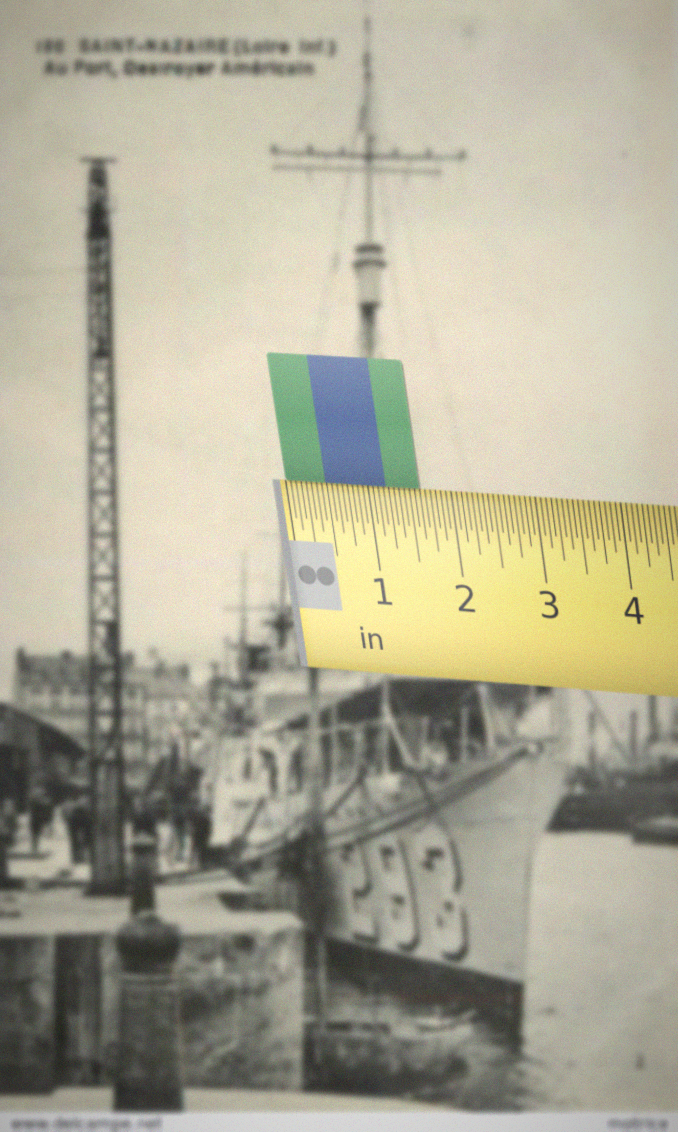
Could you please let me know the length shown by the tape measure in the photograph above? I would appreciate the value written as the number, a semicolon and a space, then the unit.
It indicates 1.625; in
